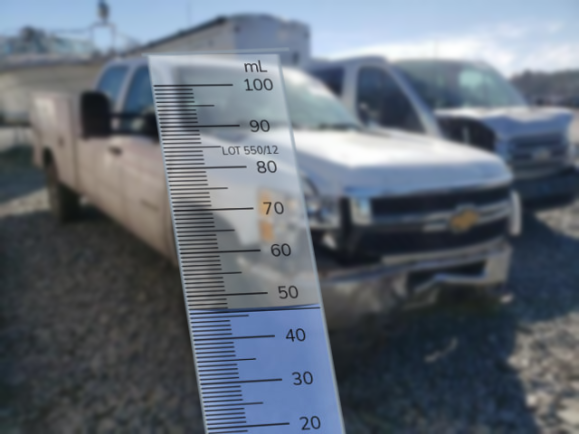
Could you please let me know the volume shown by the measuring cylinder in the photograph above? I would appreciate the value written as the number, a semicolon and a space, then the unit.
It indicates 46; mL
